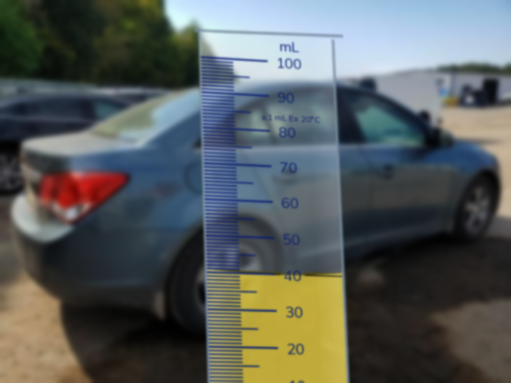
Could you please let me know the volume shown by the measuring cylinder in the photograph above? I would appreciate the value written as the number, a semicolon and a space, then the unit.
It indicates 40; mL
